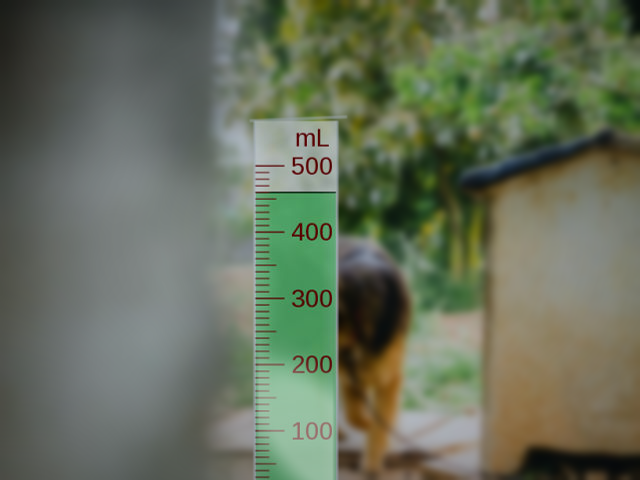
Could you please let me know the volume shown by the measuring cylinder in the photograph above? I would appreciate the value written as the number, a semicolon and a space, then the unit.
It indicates 460; mL
